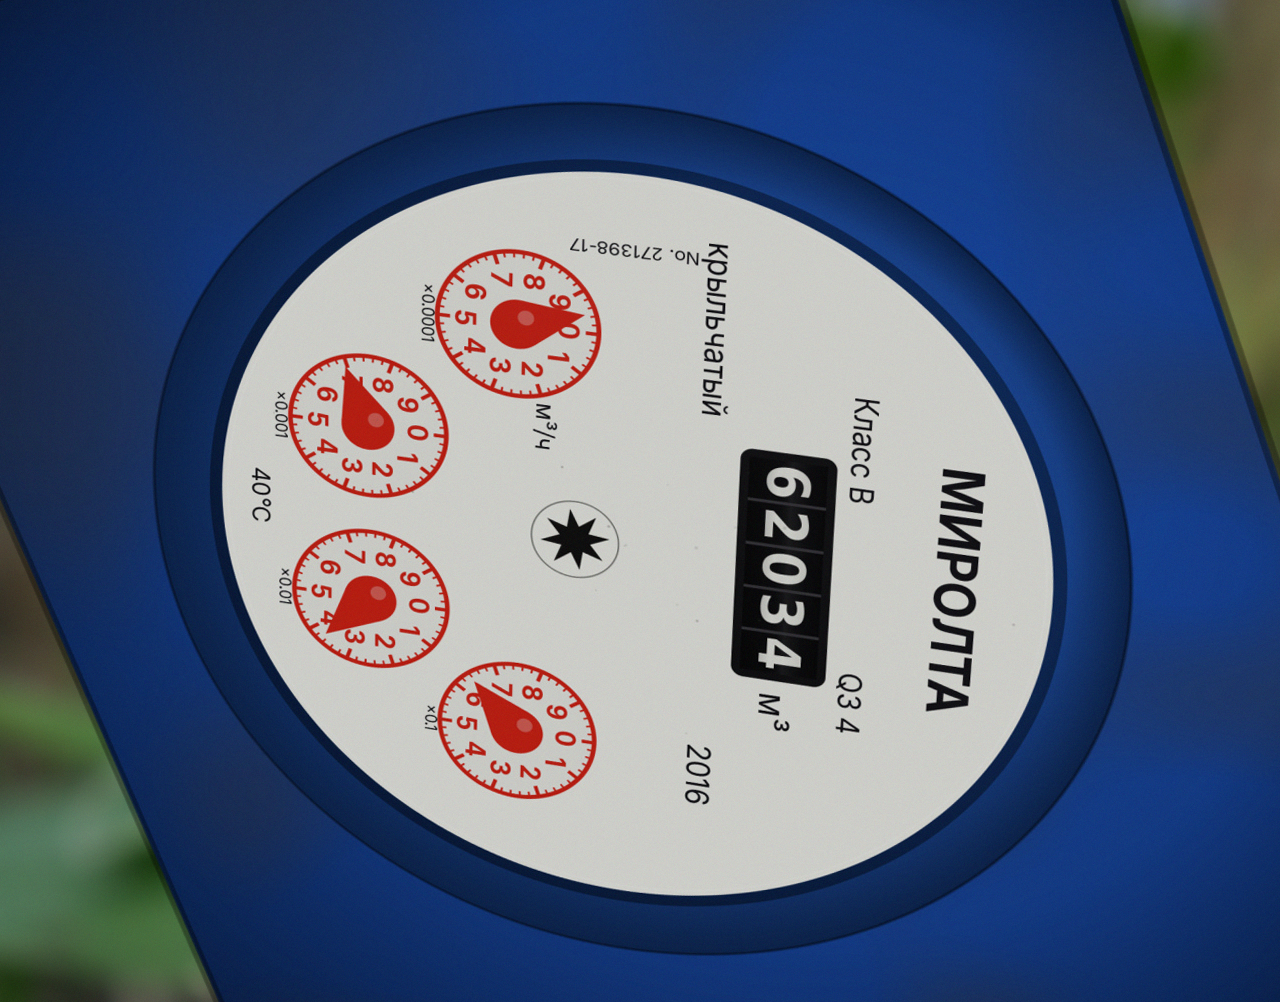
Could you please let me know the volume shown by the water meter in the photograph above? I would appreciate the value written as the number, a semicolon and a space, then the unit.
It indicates 62034.6369; m³
